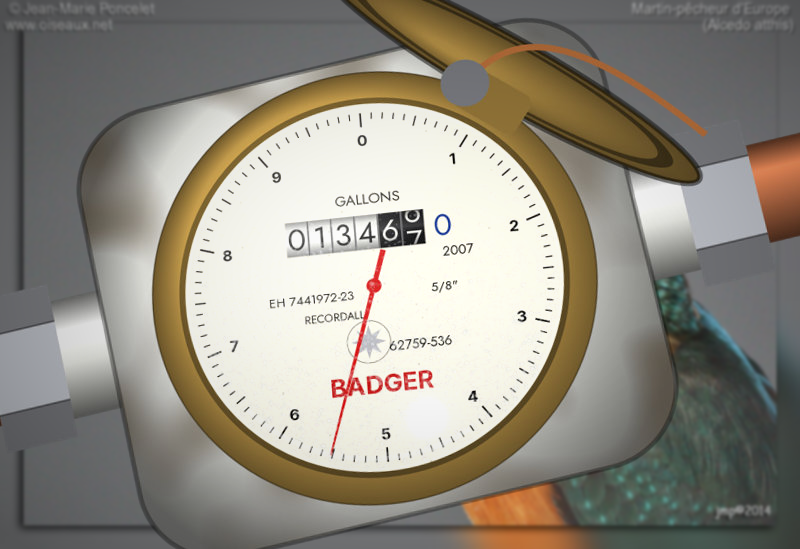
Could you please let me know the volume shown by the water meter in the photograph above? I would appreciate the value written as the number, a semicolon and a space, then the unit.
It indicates 134665.5; gal
